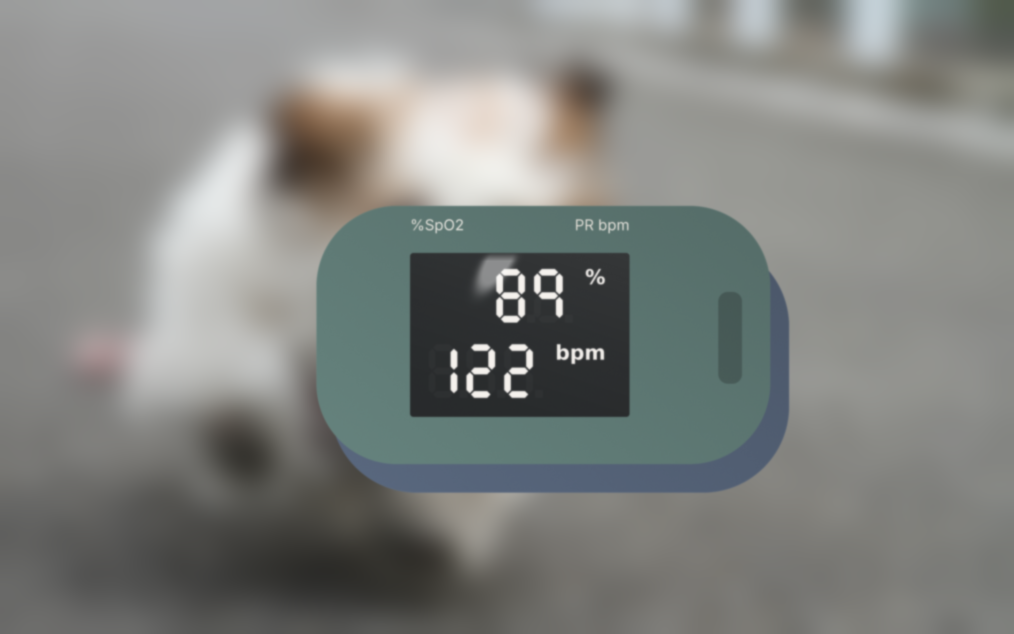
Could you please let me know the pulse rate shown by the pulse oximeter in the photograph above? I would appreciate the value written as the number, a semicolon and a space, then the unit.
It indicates 122; bpm
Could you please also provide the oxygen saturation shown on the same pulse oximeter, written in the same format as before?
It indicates 89; %
